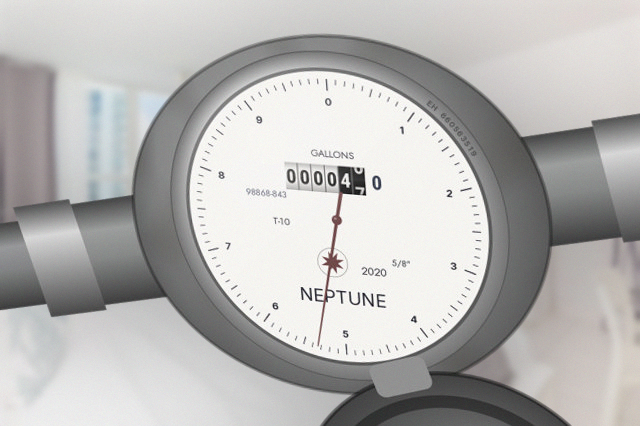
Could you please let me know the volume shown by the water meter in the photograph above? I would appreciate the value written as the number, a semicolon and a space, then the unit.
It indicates 465.3; gal
